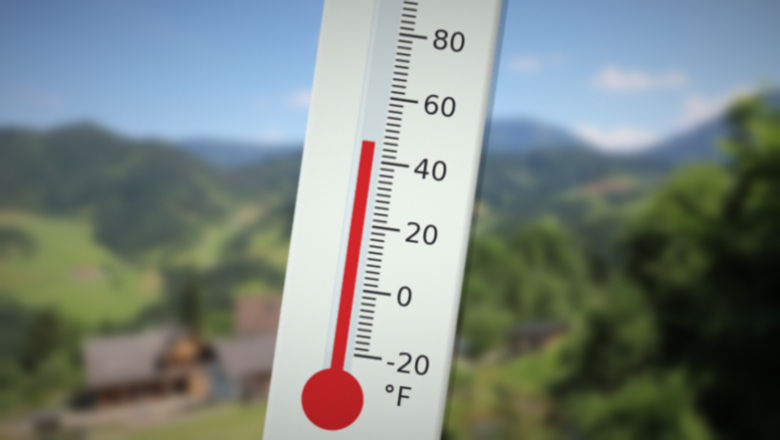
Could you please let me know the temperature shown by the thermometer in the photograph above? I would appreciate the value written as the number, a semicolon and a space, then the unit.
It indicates 46; °F
